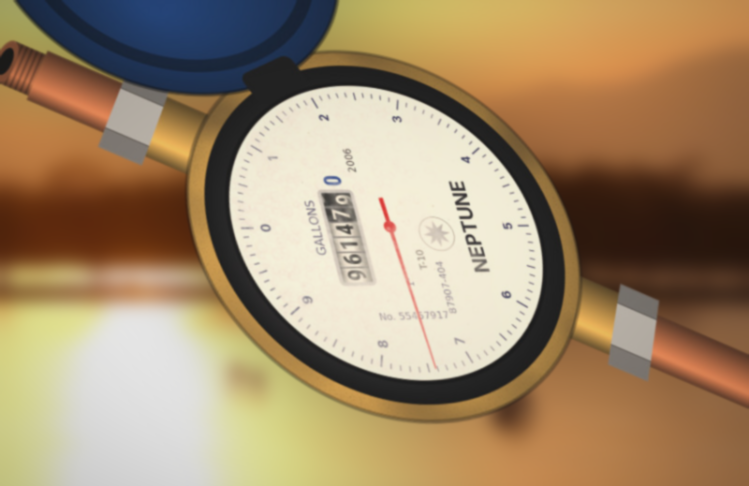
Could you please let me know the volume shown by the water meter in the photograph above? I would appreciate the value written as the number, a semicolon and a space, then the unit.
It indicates 9614787.4; gal
